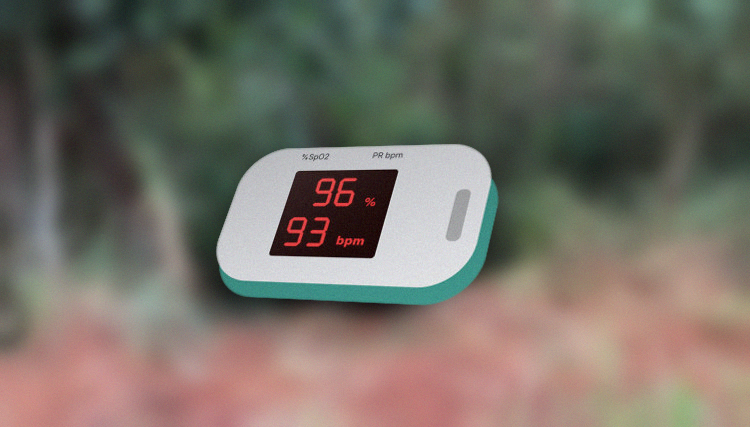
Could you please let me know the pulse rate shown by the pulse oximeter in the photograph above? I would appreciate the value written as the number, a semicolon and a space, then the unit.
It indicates 93; bpm
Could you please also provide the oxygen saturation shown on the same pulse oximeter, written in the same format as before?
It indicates 96; %
